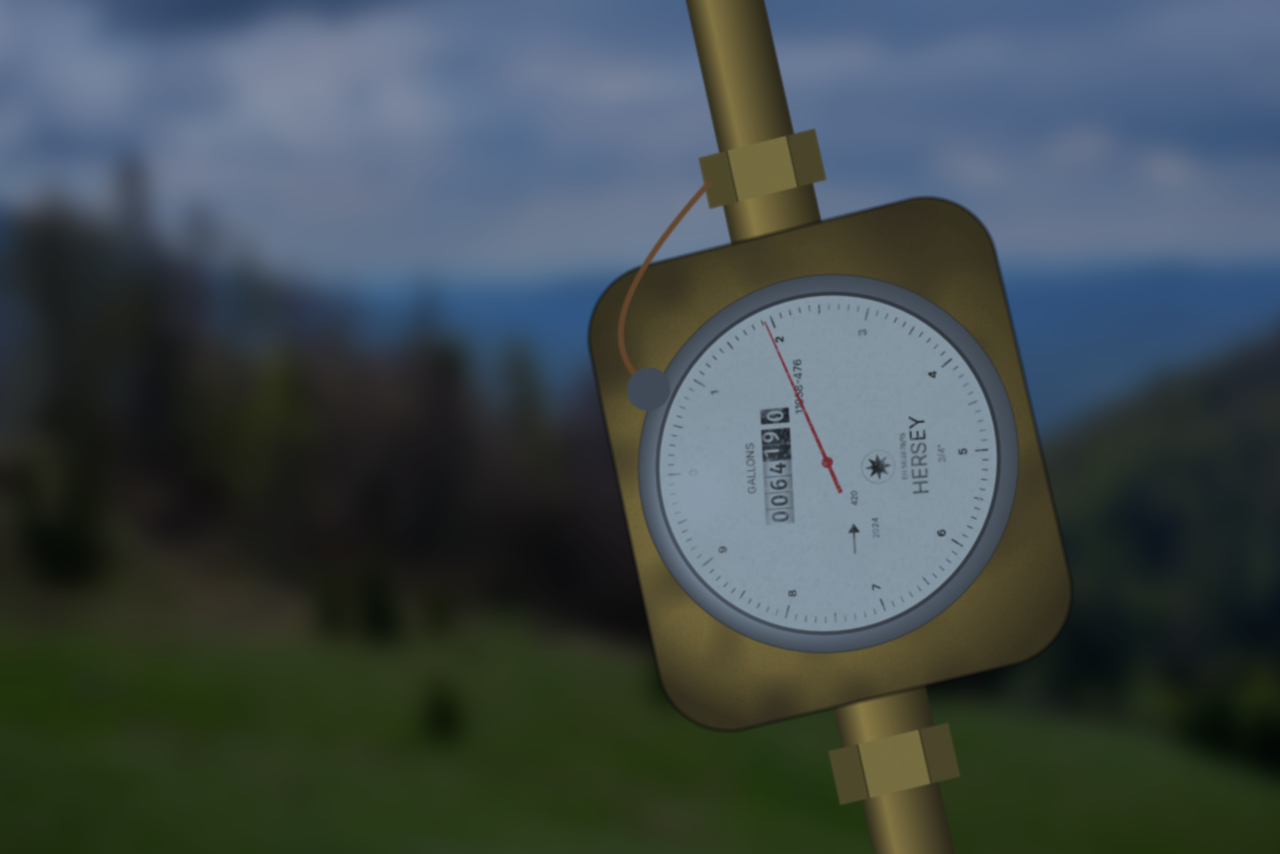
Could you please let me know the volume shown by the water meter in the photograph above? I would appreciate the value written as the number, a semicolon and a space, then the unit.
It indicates 64191.9; gal
